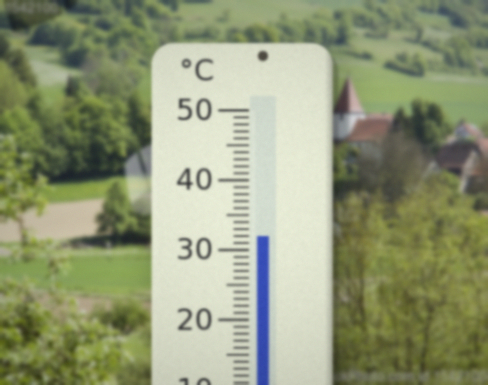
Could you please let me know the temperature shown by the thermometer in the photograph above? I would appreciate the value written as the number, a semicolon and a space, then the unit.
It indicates 32; °C
